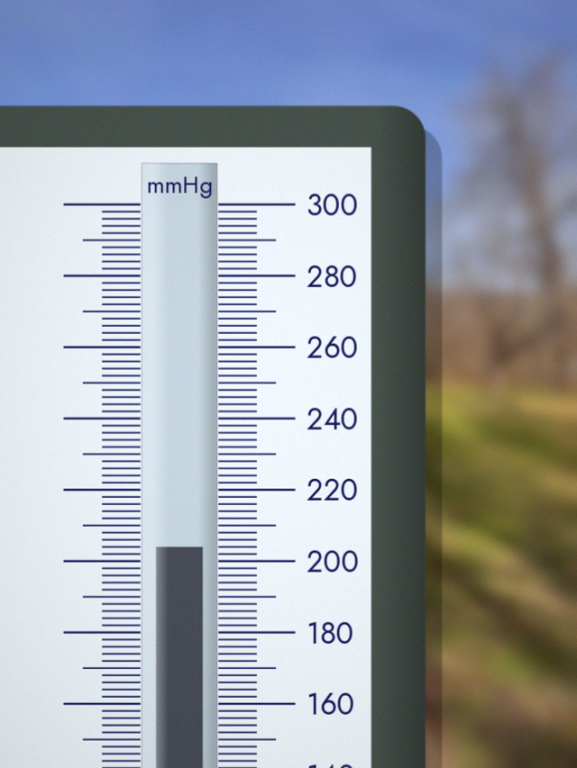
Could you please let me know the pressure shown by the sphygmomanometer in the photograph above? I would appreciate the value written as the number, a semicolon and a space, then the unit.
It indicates 204; mmHg
